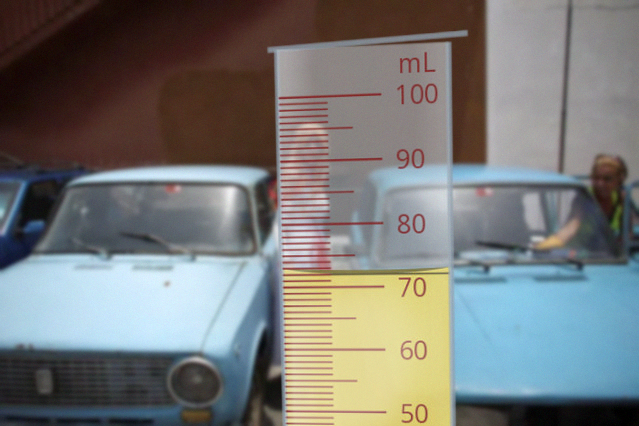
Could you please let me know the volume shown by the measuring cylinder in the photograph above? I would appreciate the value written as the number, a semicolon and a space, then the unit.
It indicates 72; mL
